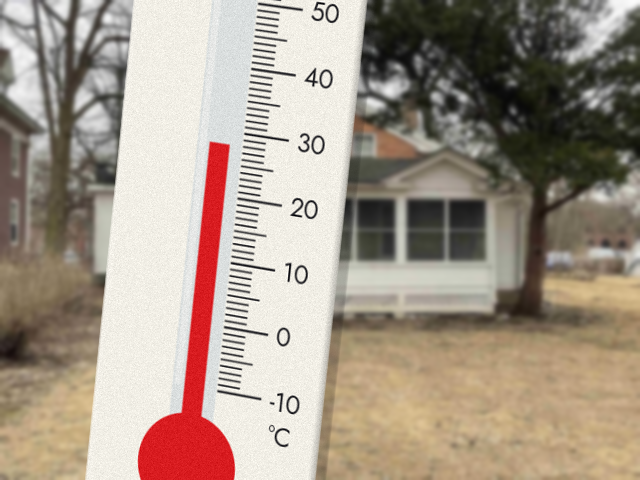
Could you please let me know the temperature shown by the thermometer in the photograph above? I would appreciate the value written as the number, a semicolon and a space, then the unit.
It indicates 28; °C
